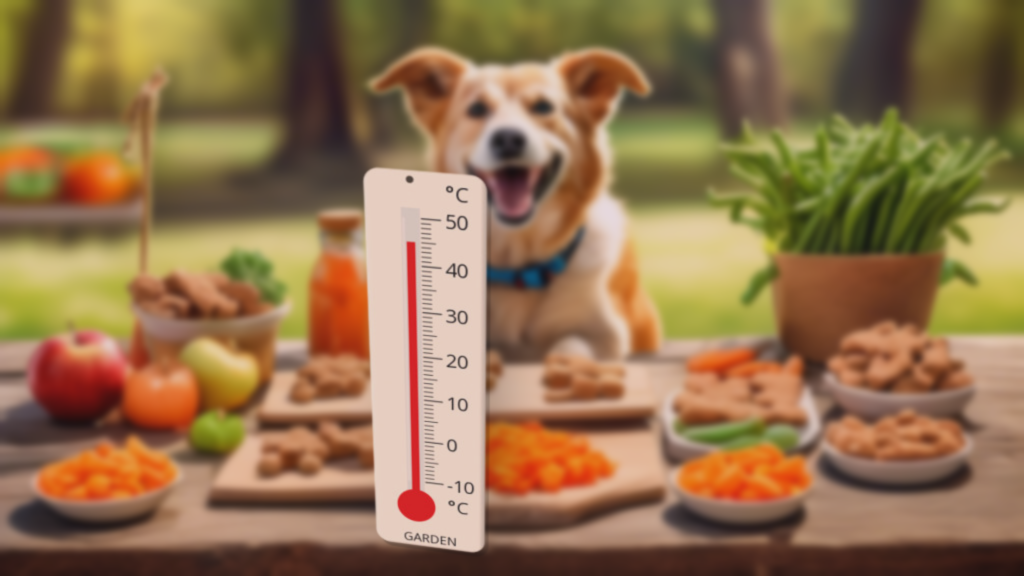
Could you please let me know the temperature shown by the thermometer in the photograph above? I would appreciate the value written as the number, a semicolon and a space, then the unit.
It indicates 45; °C
